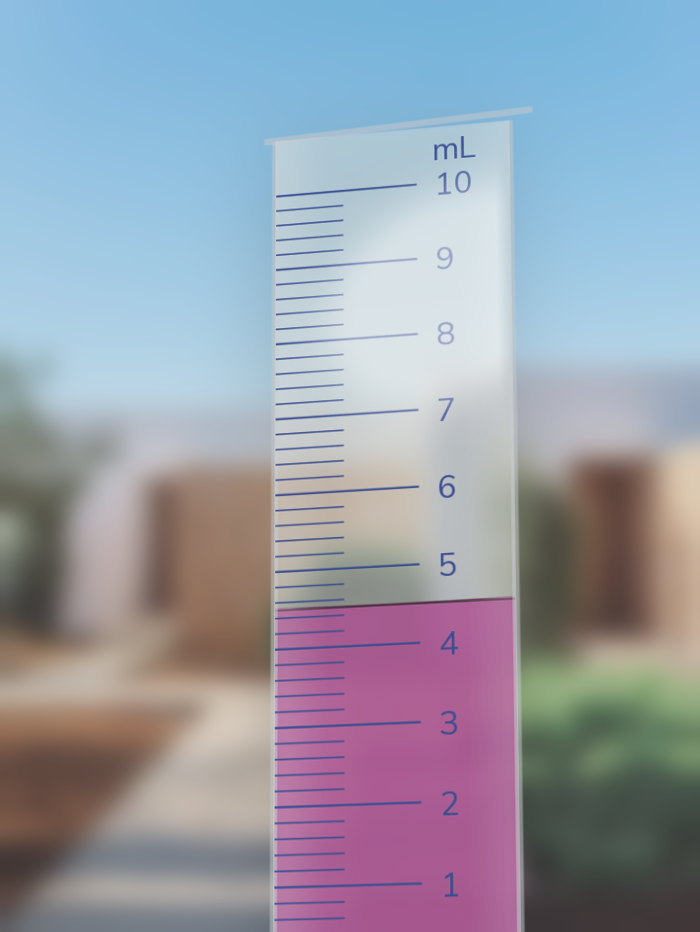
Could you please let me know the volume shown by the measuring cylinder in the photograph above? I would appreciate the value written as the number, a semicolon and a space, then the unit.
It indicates 4.5; mL
